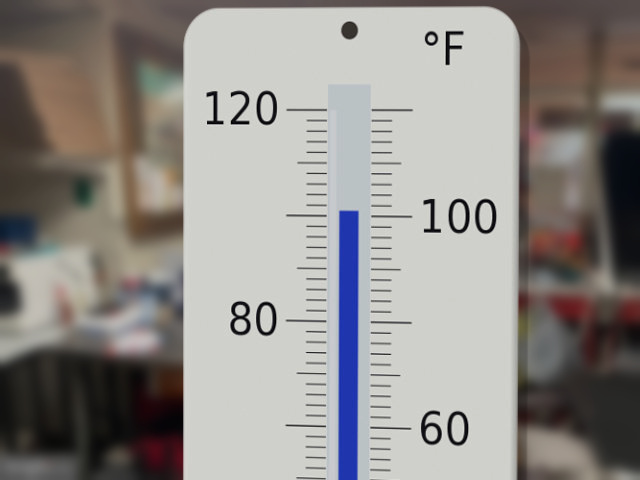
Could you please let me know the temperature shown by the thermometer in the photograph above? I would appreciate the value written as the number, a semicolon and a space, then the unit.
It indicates 101; °F
